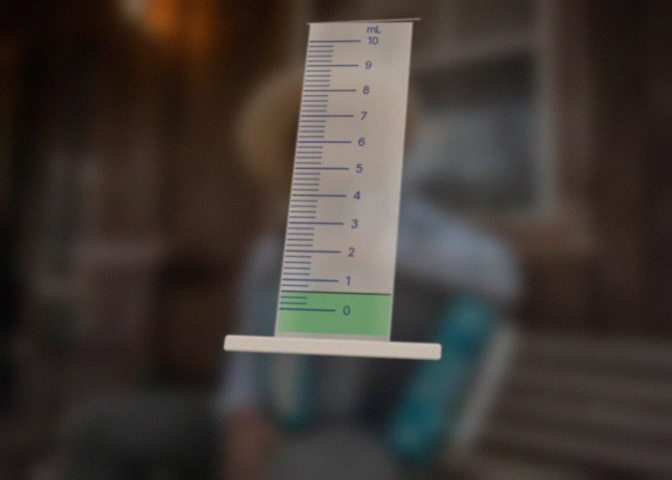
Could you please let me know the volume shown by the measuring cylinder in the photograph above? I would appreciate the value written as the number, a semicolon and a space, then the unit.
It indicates 0.6; mL
